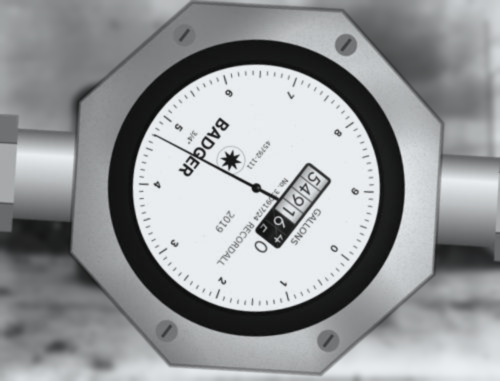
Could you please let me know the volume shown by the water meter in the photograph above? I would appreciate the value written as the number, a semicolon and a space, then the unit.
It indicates 5491644.7; gal
